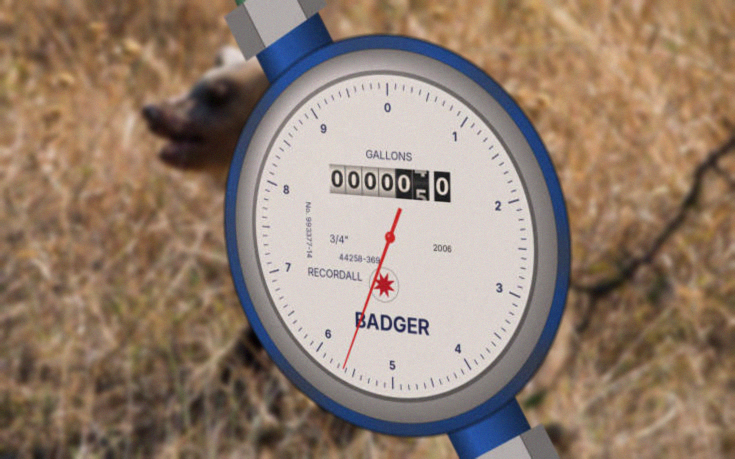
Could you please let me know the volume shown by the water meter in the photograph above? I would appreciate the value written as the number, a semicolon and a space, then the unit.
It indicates 45.6; gal
